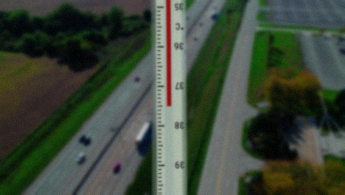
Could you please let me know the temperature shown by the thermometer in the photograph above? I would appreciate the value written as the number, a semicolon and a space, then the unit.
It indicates 37.5; °C
